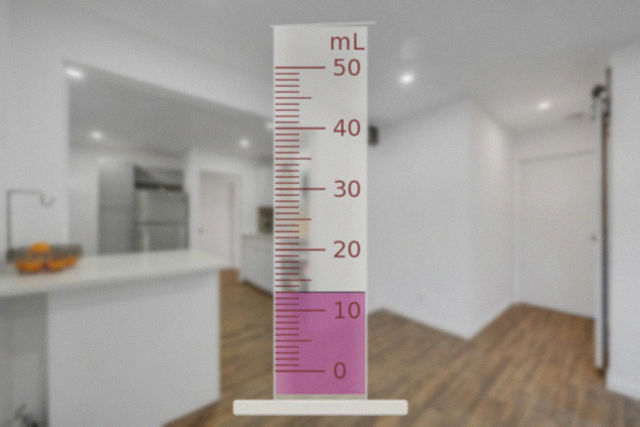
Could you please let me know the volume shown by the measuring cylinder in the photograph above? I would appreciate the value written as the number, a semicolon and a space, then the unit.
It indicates 13; mL
